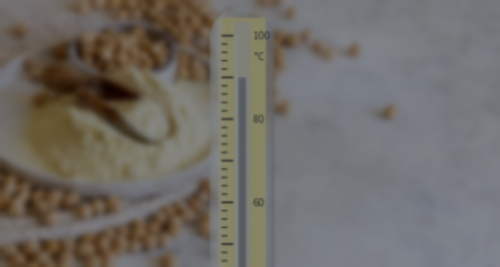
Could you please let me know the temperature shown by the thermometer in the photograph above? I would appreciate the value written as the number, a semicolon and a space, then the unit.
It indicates 90; °C
